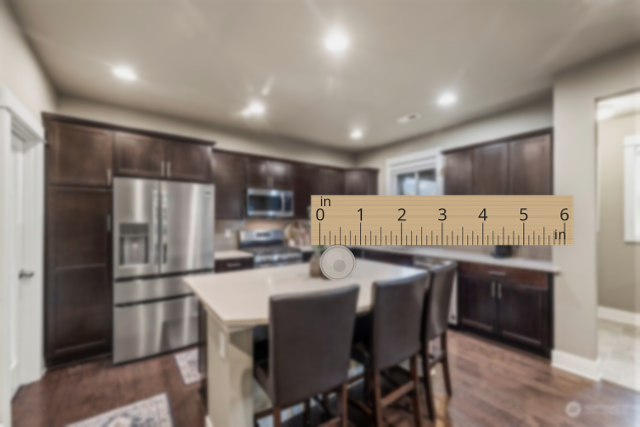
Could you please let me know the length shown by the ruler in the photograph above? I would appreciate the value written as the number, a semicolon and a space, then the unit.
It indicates 0.875; in
